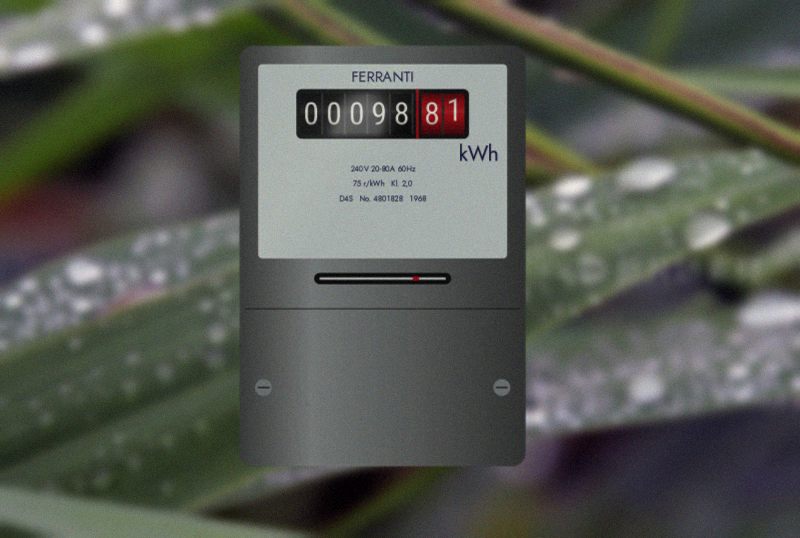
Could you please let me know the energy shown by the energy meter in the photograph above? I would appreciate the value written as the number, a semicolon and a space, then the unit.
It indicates 98.81; kWh
